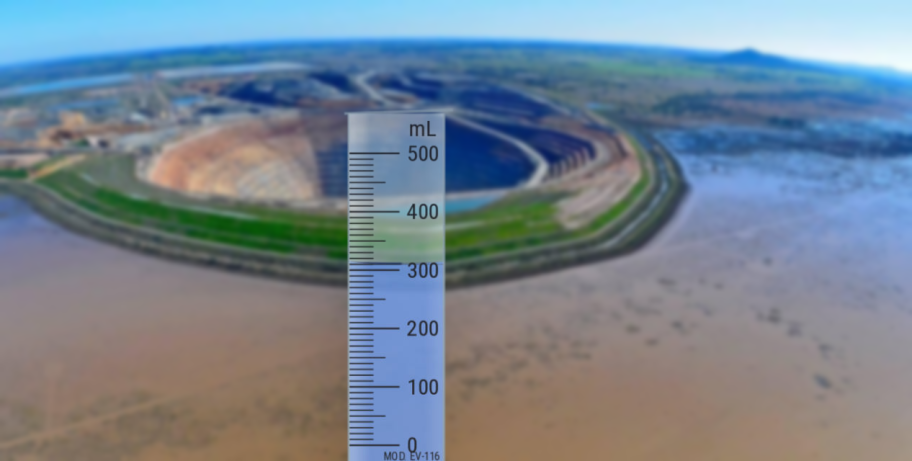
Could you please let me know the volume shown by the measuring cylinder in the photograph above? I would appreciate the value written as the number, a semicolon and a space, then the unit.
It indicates 310; mL
